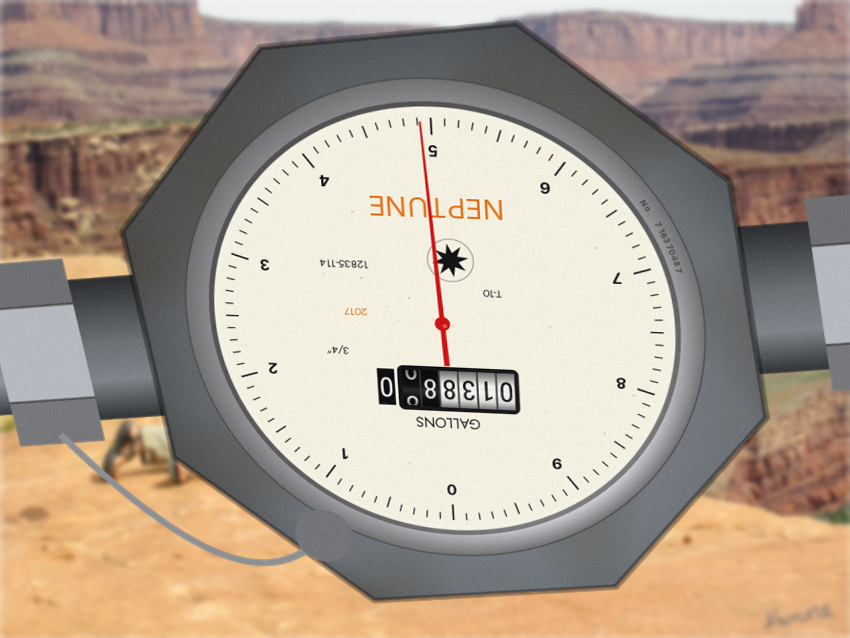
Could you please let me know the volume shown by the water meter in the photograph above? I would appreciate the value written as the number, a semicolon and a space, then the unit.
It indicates 138884.9; gal
